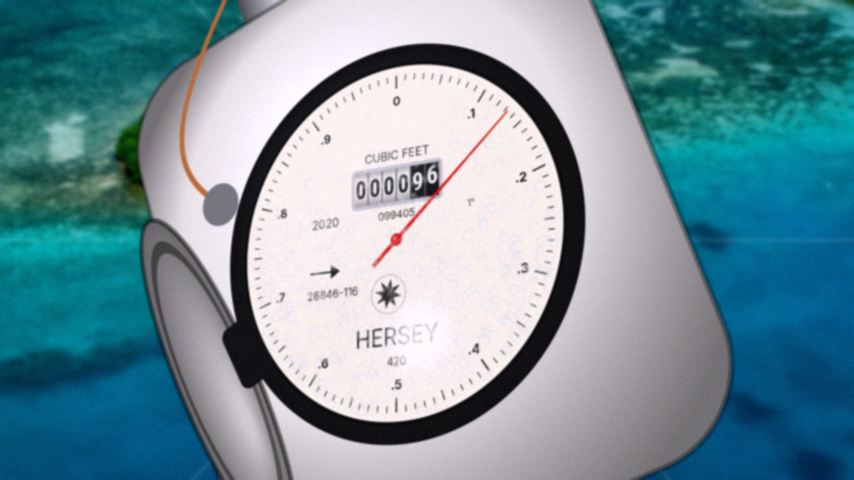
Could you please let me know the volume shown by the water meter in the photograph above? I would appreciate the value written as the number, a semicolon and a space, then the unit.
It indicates 96.13; ft³
